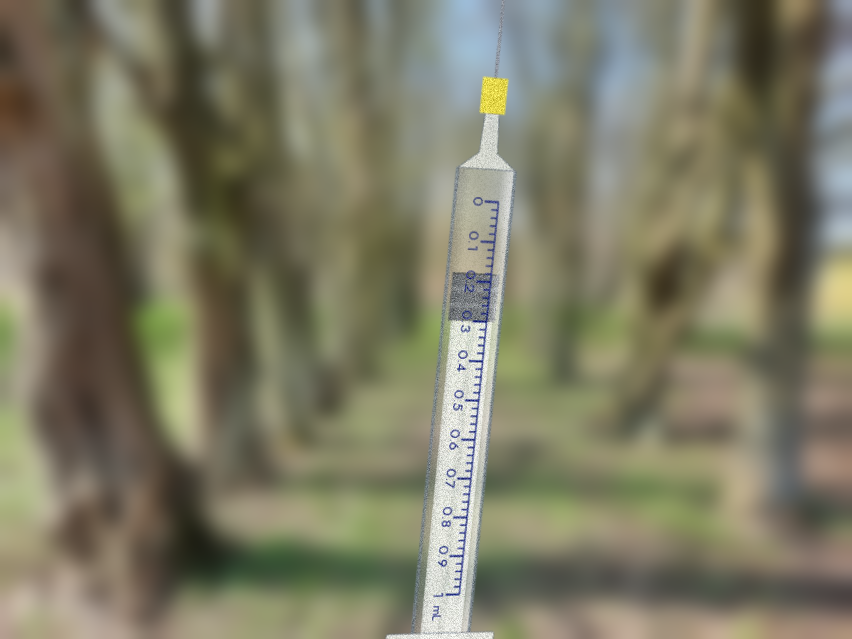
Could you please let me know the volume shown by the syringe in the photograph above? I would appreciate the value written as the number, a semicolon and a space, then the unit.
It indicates 0.18; mL
